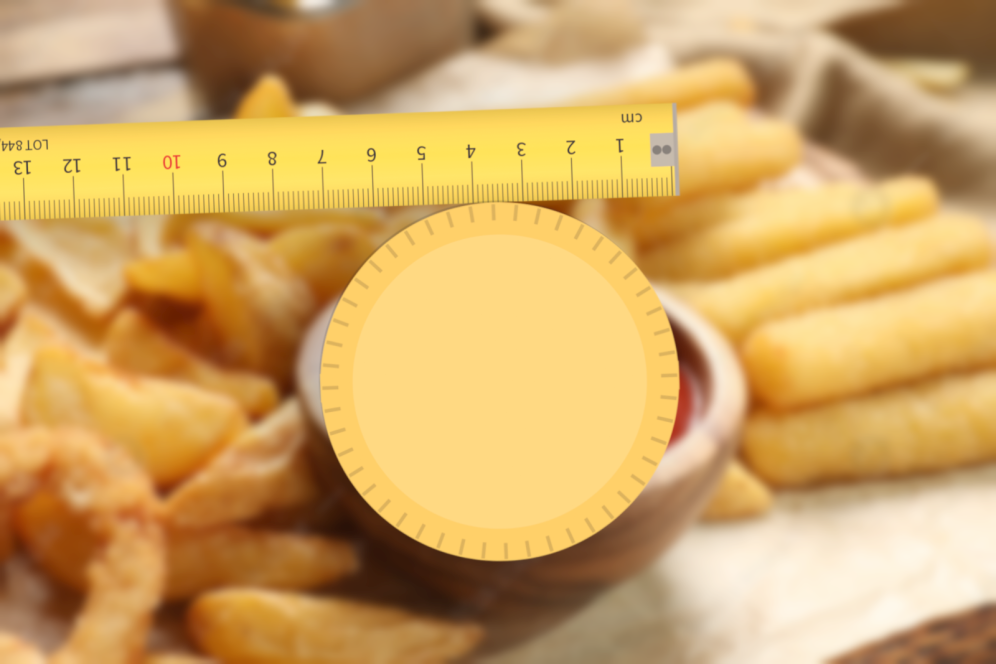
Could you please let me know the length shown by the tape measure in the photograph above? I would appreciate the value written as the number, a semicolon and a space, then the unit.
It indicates 7.2; cm
